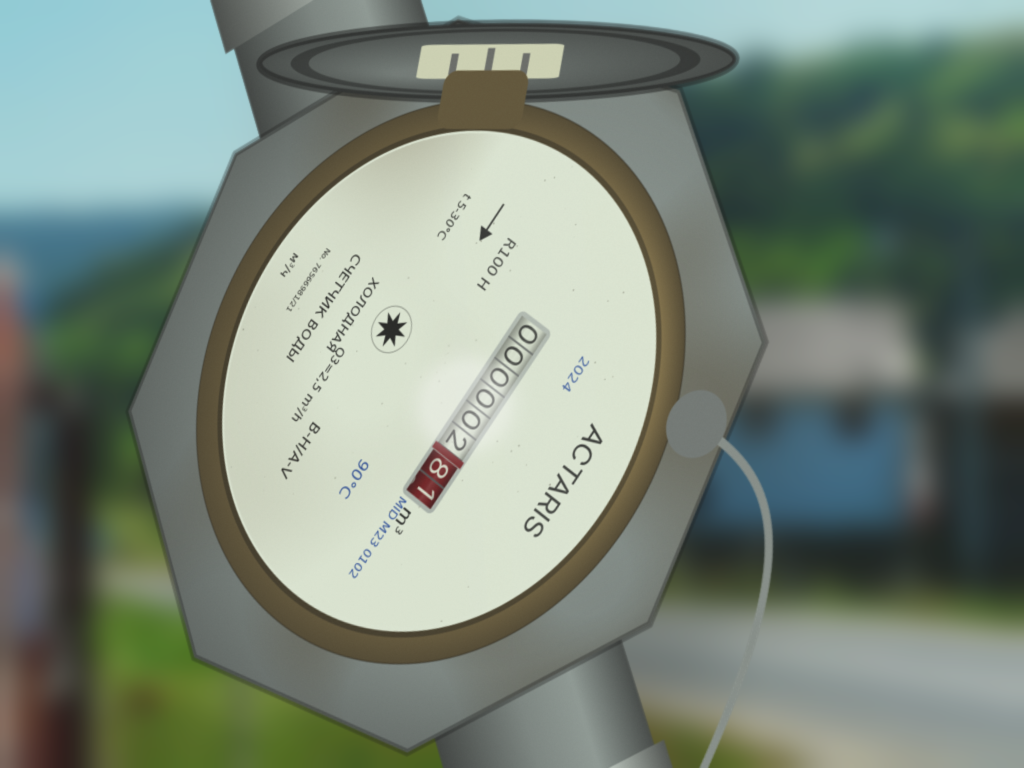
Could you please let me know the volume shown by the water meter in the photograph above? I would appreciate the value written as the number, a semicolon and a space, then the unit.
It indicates 2.81; m³
